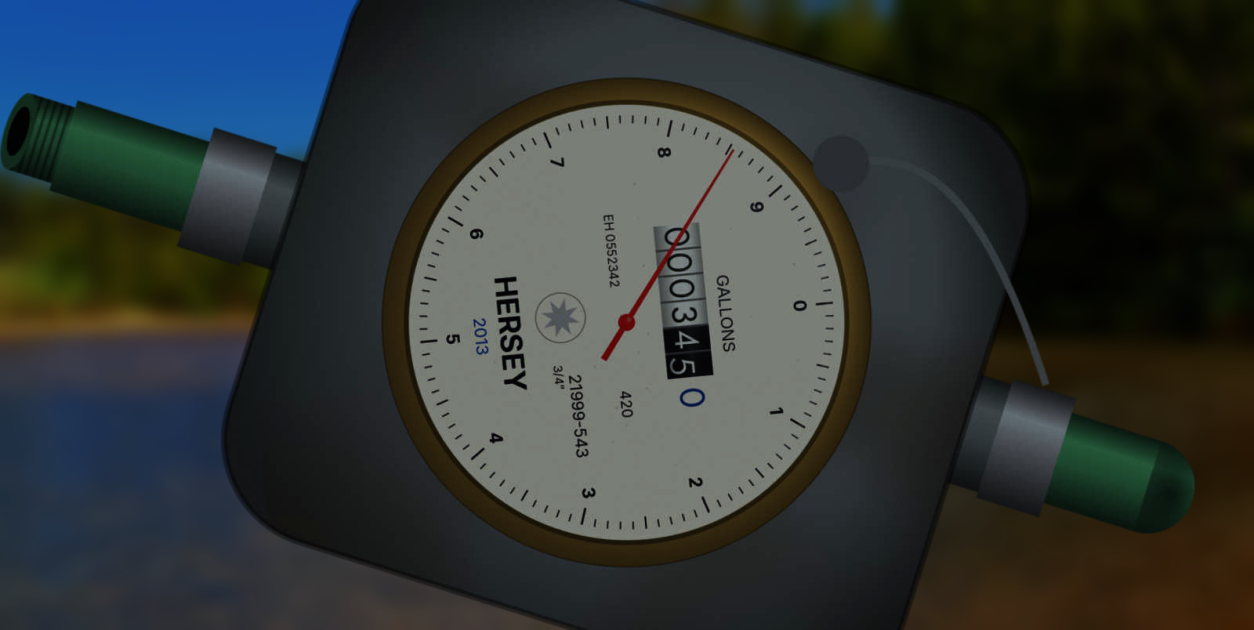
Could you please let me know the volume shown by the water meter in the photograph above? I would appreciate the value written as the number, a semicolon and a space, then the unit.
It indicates 3448.5; gal
